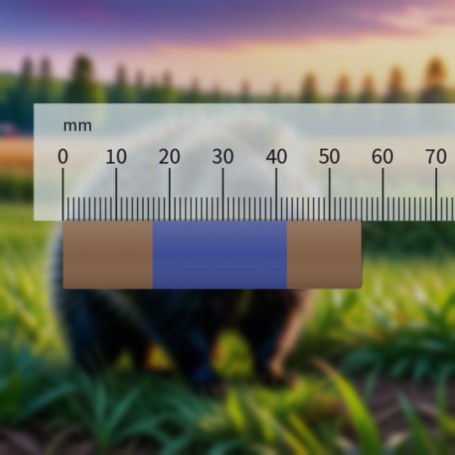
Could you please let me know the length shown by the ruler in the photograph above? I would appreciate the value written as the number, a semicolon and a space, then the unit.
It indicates 56; mm
